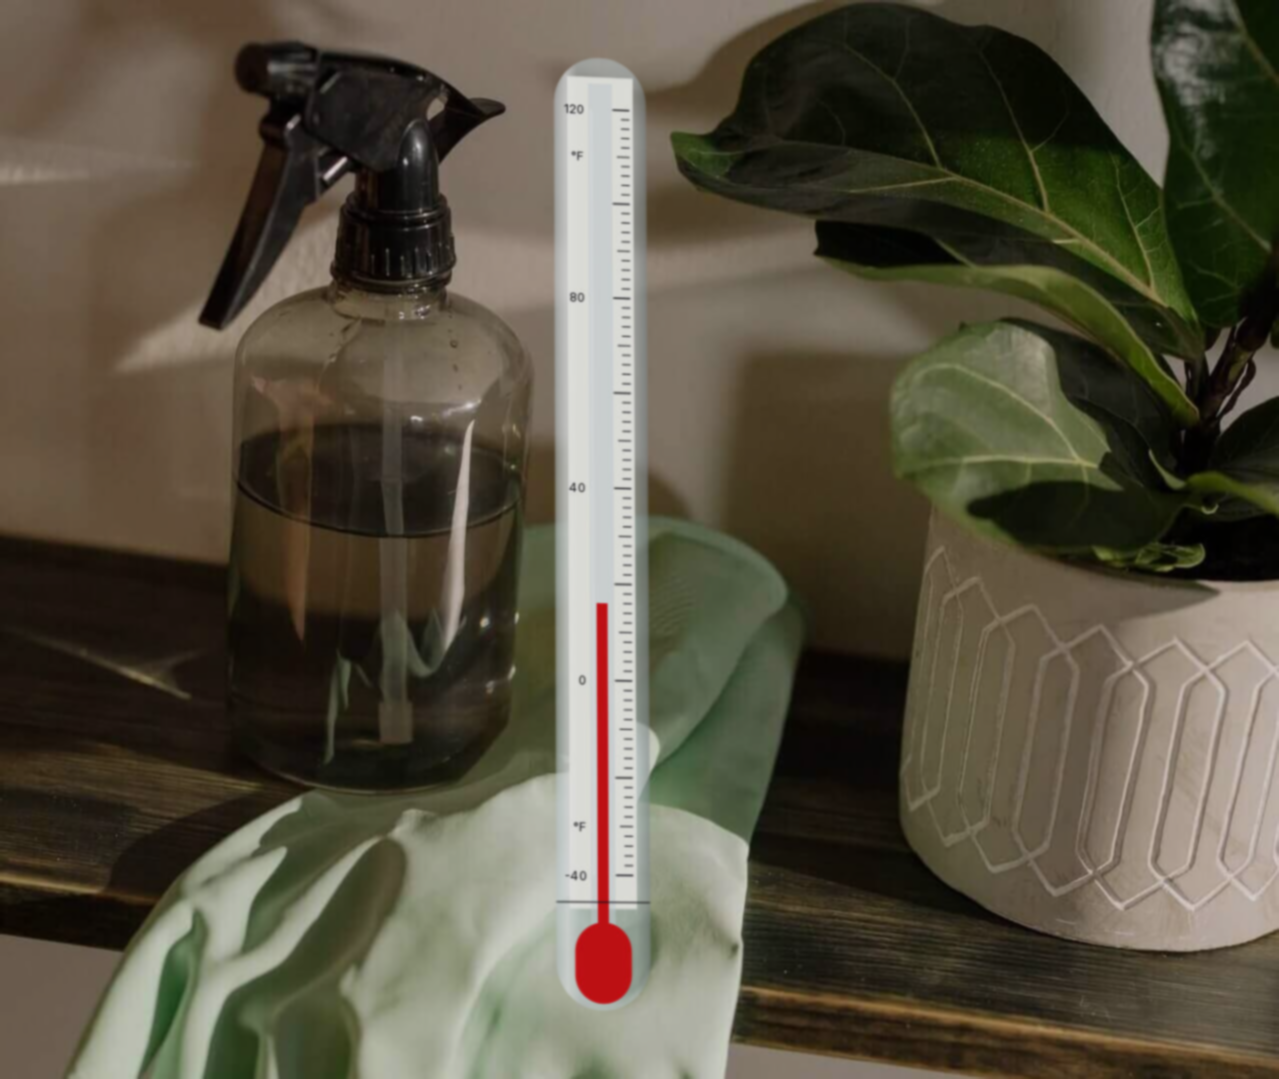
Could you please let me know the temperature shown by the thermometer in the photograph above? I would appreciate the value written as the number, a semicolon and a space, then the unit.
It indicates 16; °F
